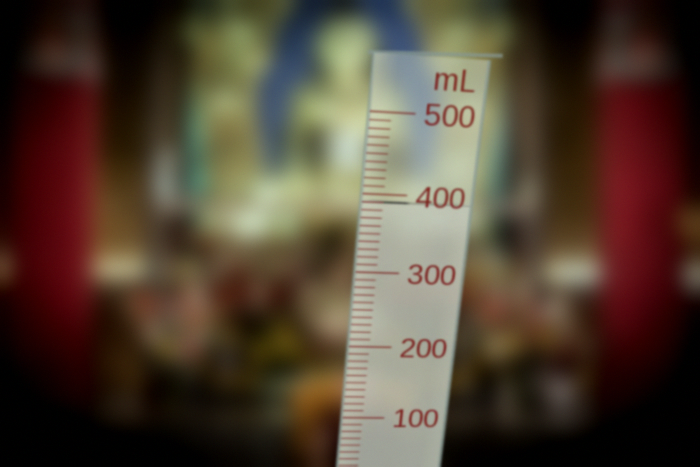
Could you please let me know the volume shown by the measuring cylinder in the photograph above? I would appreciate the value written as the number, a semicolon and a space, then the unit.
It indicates 390; mL
